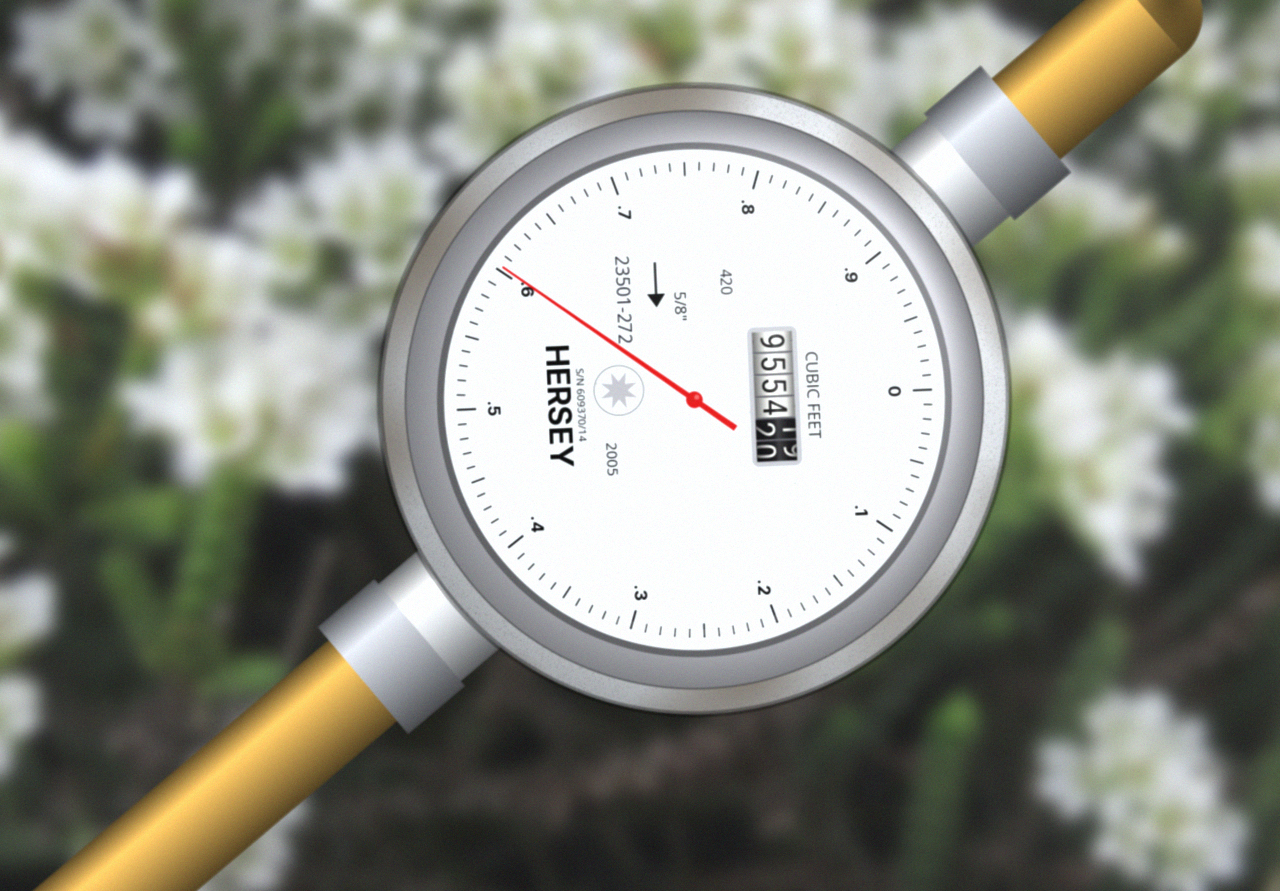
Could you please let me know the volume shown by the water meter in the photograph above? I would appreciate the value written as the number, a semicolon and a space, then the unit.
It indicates 955419.60; ft³
